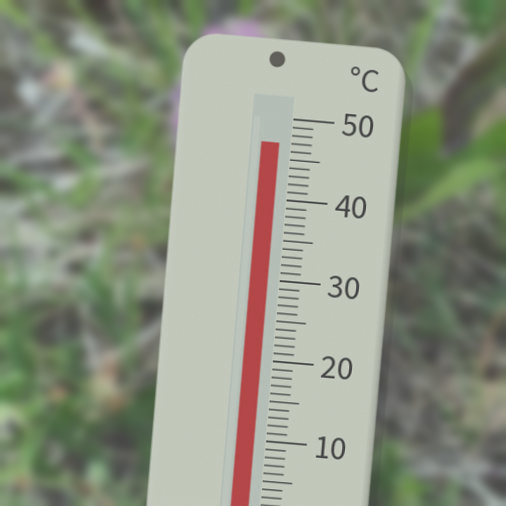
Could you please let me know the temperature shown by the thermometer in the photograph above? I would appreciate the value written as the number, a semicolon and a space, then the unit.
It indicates 47; °C
